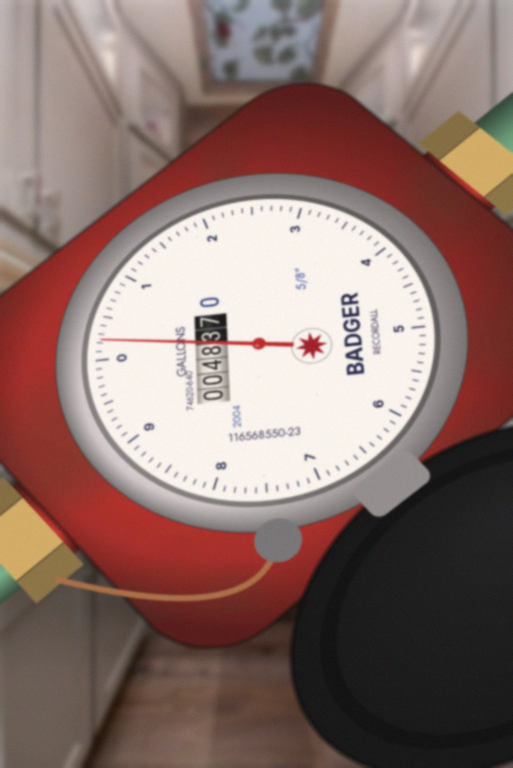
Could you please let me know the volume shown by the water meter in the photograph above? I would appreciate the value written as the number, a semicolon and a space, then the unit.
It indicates 48370.2; gal
